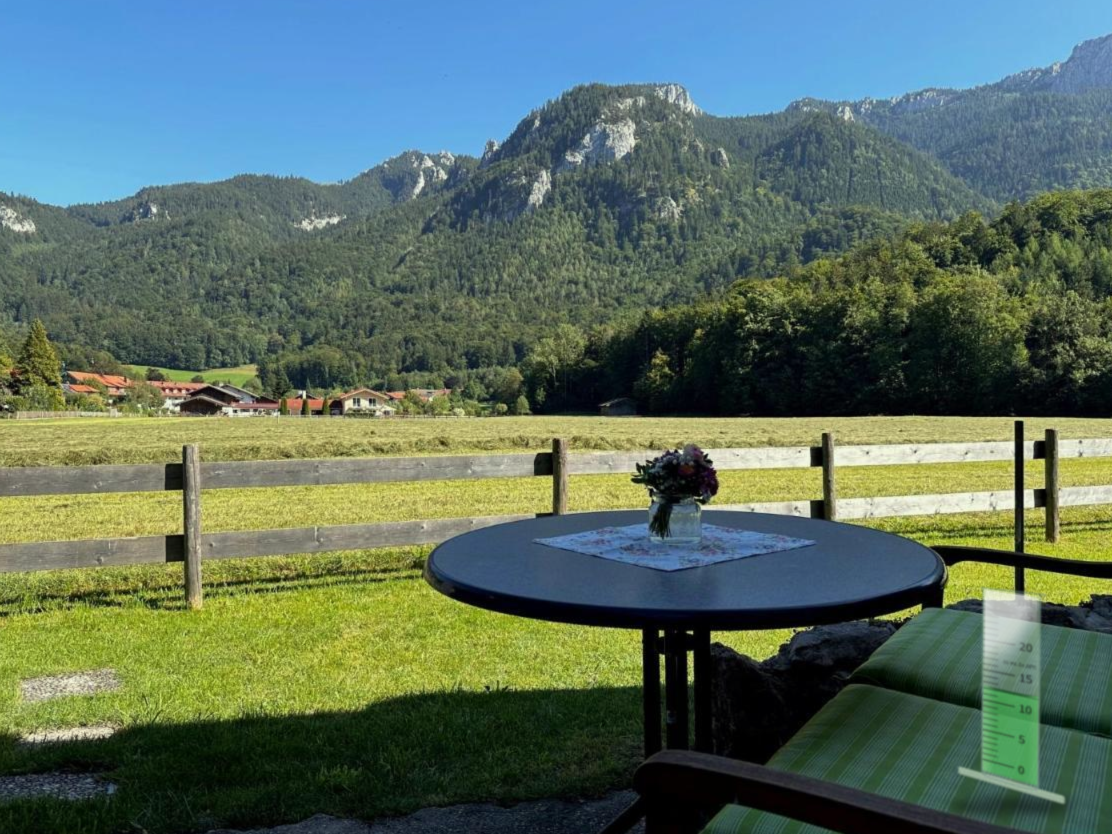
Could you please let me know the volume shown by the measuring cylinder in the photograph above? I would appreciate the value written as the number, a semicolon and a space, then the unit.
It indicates 12; mL
